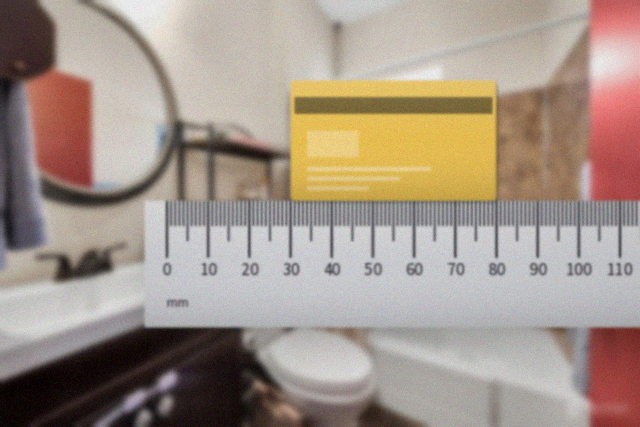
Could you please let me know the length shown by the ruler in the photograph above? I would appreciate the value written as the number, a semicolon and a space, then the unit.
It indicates 50; mm
